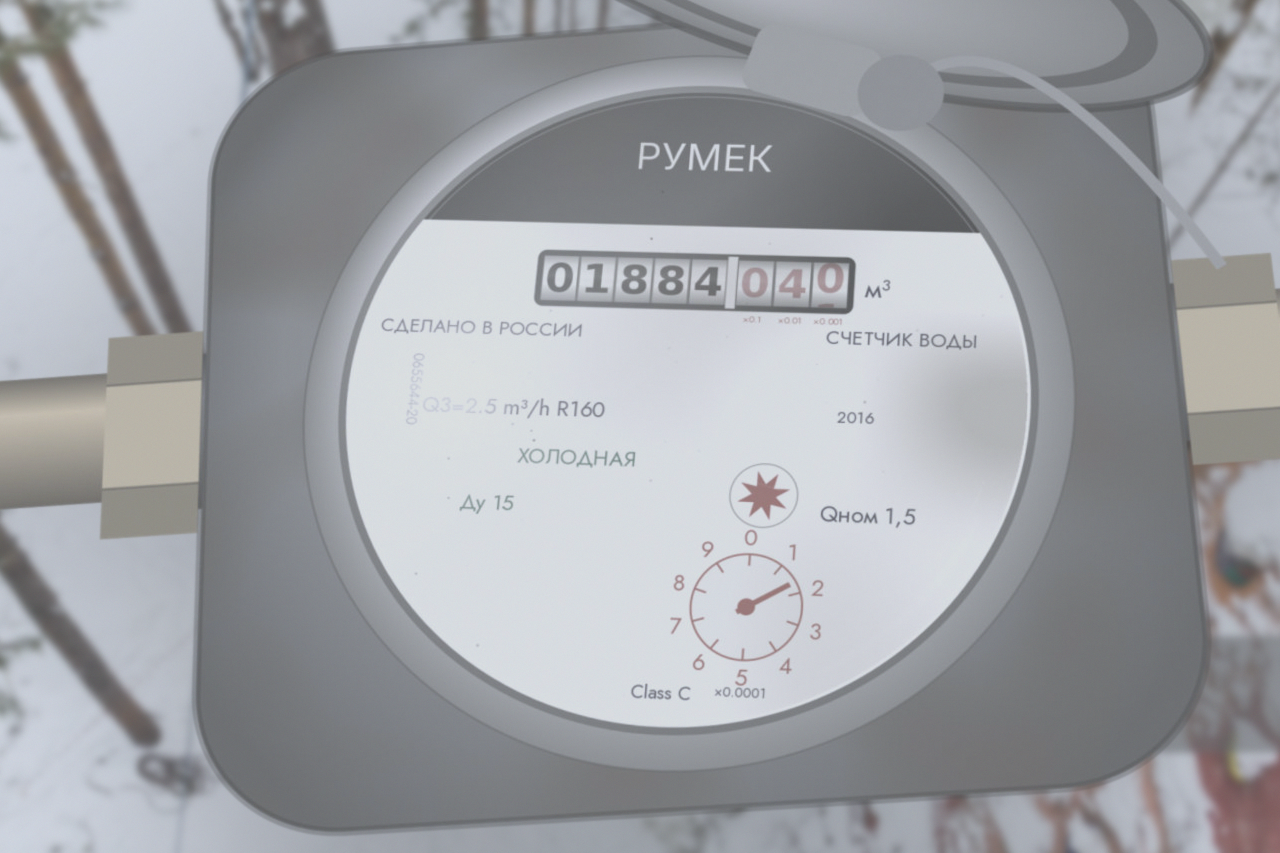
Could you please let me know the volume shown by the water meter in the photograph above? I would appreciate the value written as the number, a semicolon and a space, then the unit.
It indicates 1884.0401; m³
